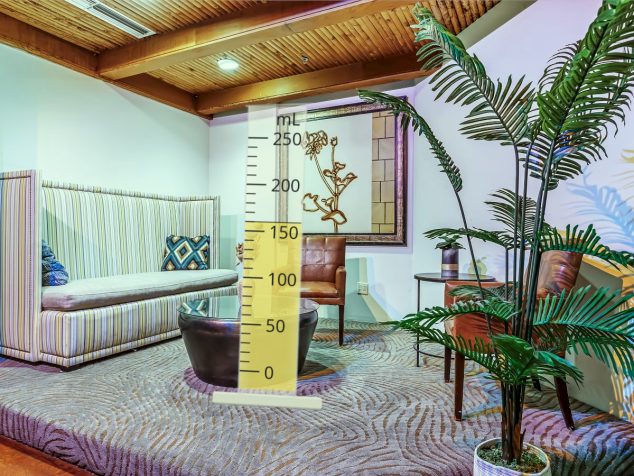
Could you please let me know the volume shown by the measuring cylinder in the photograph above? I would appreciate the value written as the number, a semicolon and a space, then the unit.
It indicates 160; mL
